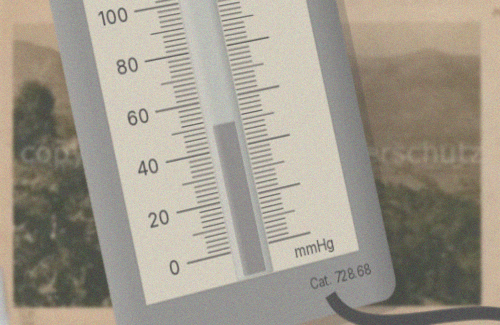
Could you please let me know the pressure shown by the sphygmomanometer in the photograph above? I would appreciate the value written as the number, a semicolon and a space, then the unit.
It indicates 50; mmHg
